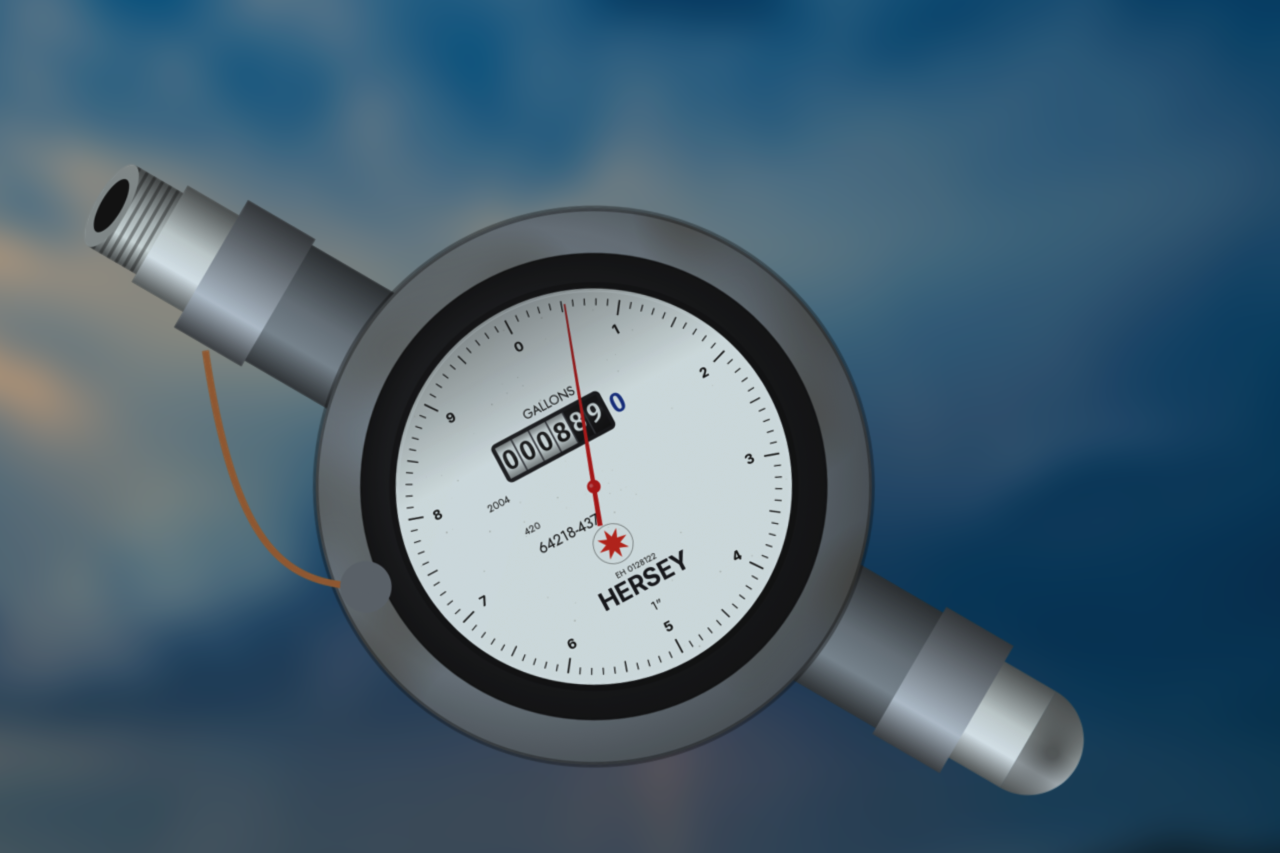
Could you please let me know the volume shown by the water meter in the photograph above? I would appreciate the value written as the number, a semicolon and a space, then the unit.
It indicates 8890.5; gal
